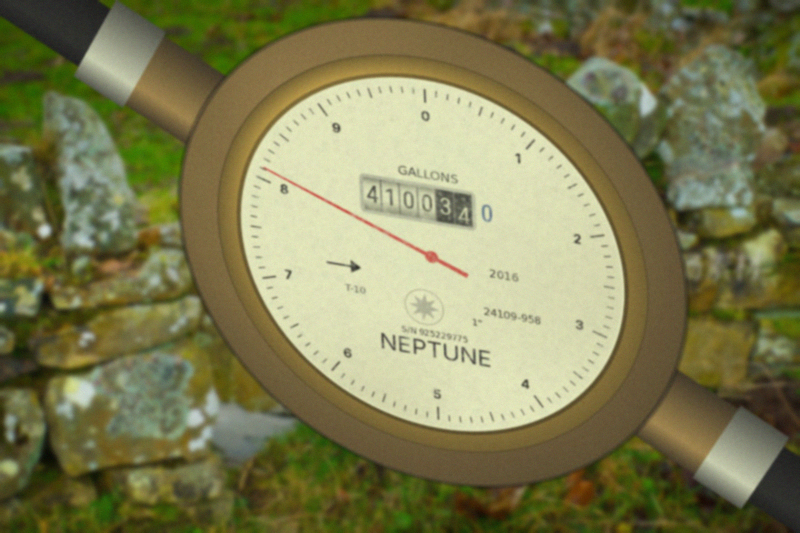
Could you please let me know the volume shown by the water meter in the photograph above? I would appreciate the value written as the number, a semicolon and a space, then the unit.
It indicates 4100338.1; gal
